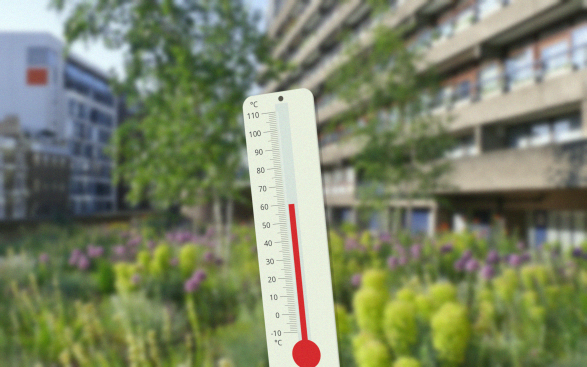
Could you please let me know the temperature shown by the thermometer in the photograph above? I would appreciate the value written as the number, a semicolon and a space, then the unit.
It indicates 60; °C
